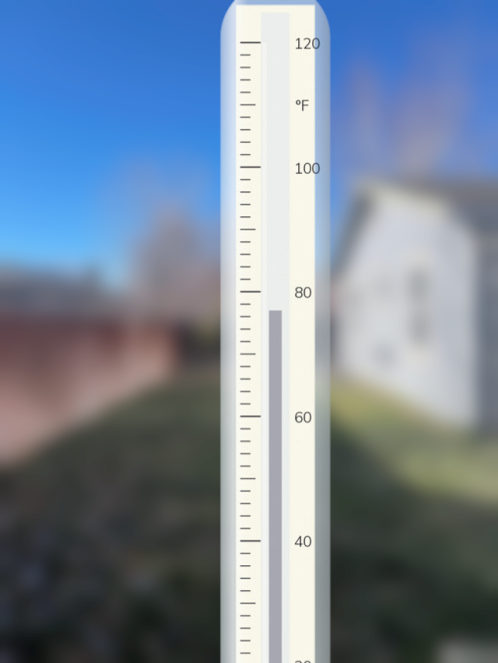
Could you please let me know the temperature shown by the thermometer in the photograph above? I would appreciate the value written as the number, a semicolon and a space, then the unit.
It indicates 77; °F
